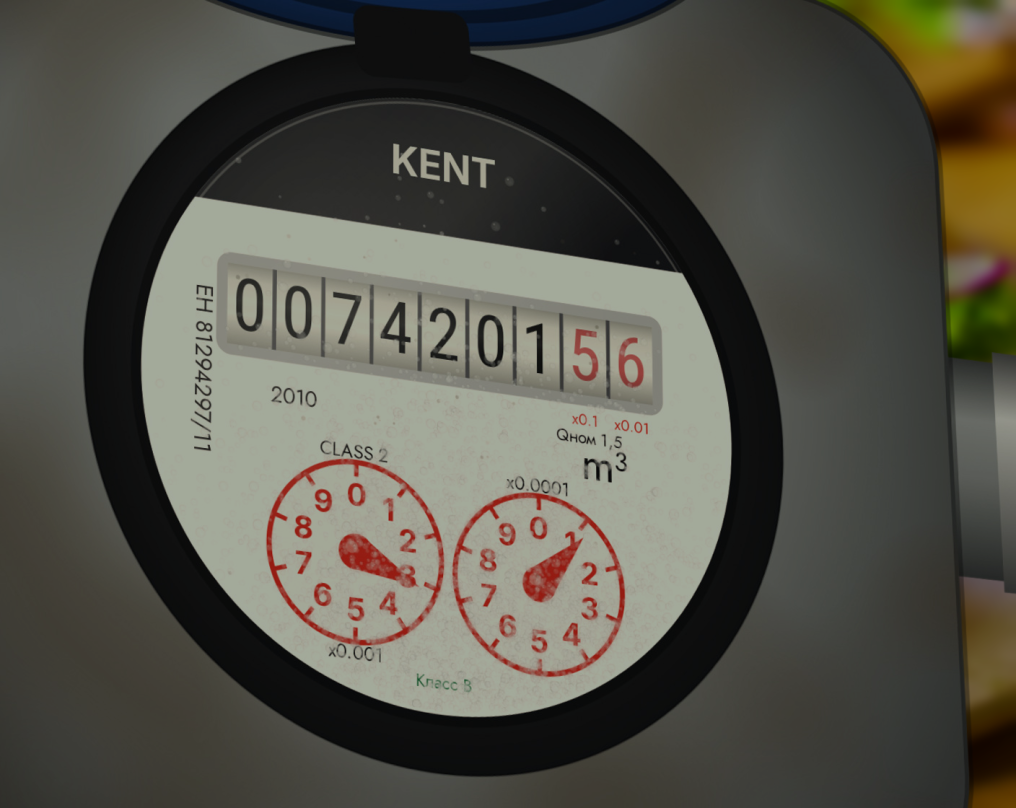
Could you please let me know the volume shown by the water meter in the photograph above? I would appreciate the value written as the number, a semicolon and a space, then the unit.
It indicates 74201.5631; m³
